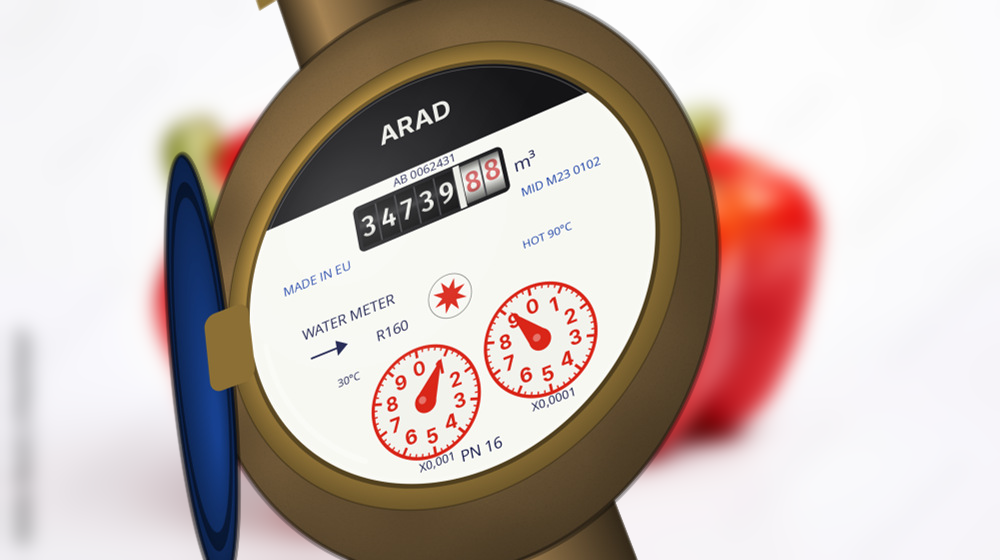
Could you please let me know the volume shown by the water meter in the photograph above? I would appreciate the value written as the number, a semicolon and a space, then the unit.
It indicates 34739.8809; m³
